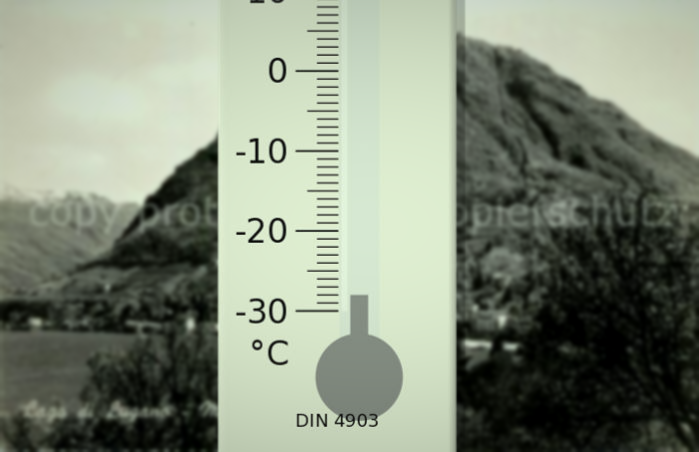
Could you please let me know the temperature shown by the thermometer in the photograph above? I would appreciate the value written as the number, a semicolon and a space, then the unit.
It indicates -28; °C
